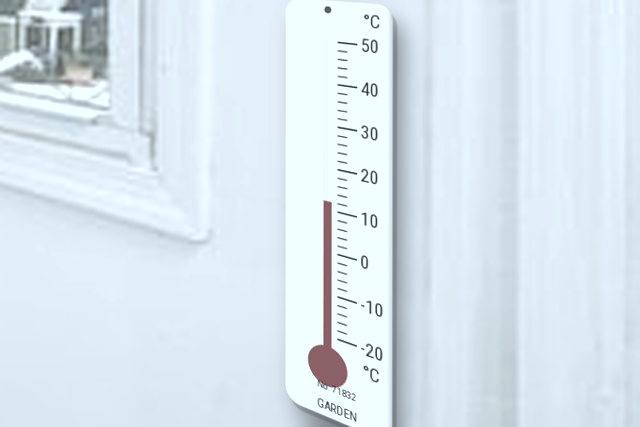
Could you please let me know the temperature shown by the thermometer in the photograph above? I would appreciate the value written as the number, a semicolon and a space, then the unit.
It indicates 12; °C
